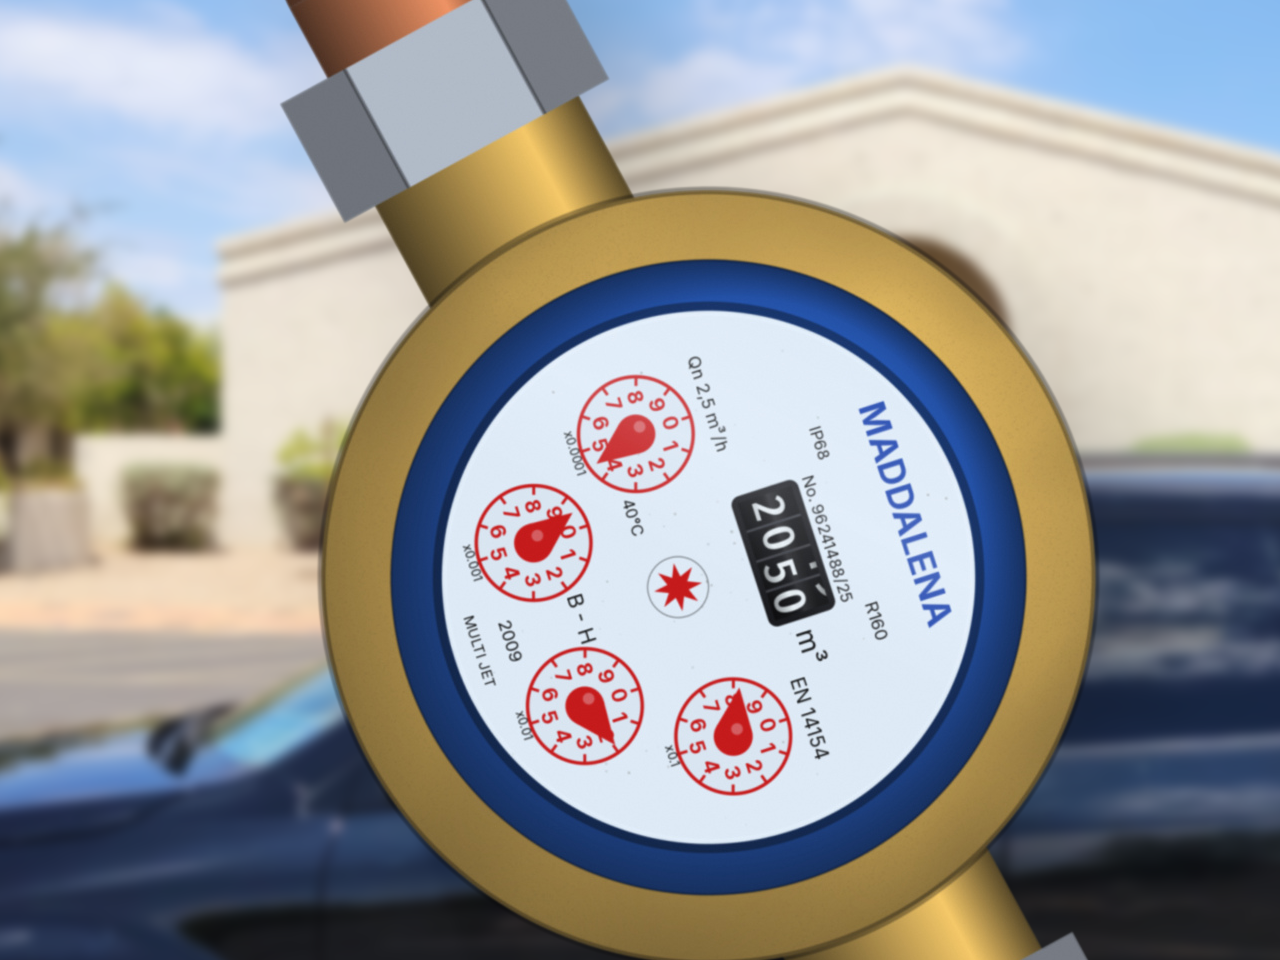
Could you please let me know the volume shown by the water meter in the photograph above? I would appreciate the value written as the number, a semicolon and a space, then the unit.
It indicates 2049.8194; m³
